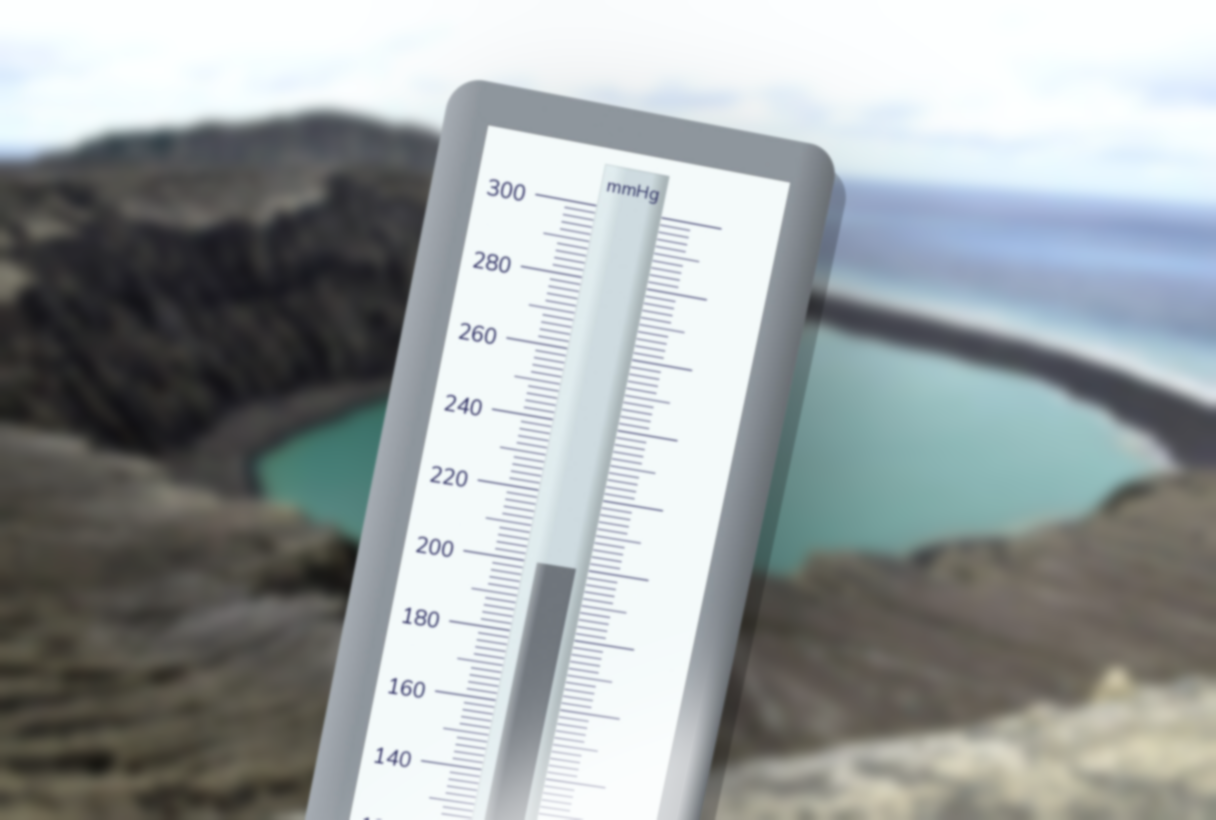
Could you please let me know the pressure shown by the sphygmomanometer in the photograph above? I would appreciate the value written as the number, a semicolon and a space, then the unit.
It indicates 200; mmHg
